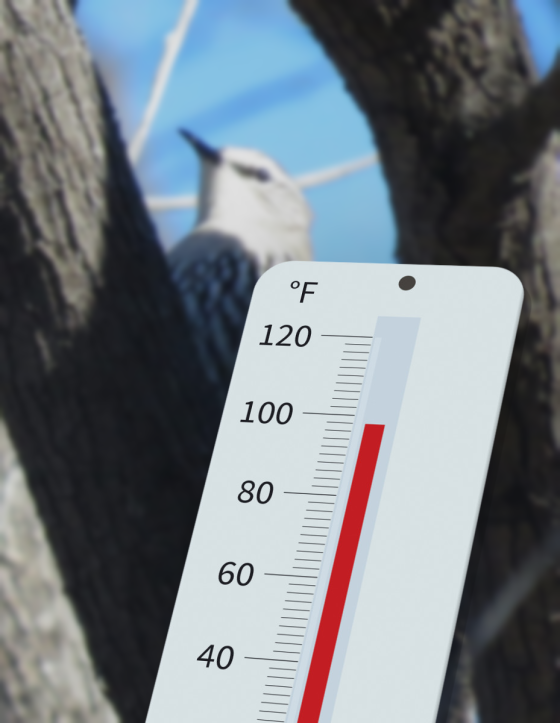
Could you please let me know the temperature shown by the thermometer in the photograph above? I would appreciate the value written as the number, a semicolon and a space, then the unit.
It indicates 98; °F
